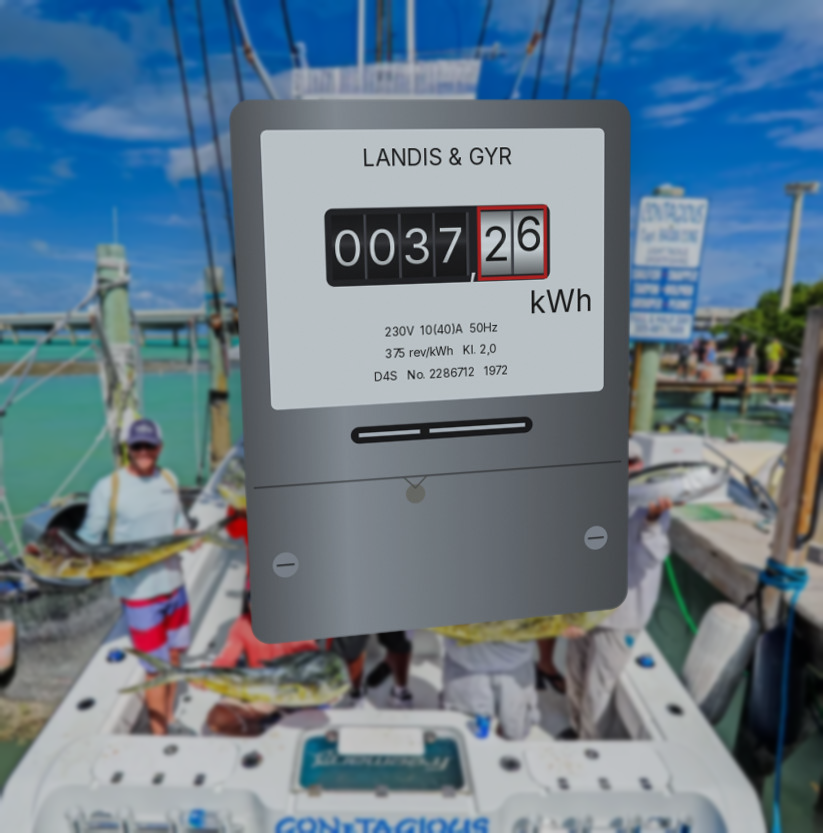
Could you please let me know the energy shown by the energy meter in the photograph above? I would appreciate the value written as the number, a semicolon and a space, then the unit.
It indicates 37.26; kWh
